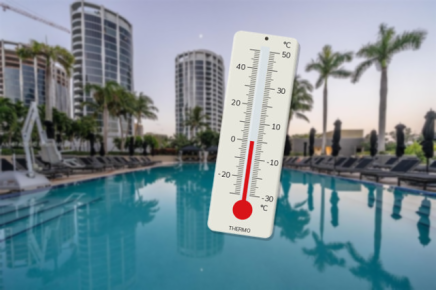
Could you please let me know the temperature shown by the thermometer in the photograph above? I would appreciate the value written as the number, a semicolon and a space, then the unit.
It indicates 0; °C
